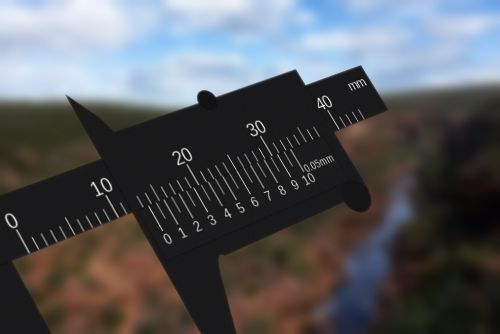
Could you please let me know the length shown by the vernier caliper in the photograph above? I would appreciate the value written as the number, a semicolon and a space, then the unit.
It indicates 13.6; mm
